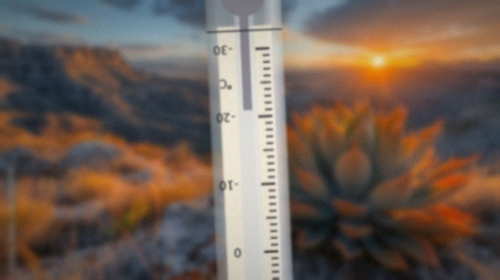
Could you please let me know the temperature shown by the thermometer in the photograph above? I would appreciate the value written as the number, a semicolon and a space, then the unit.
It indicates -21; °C
